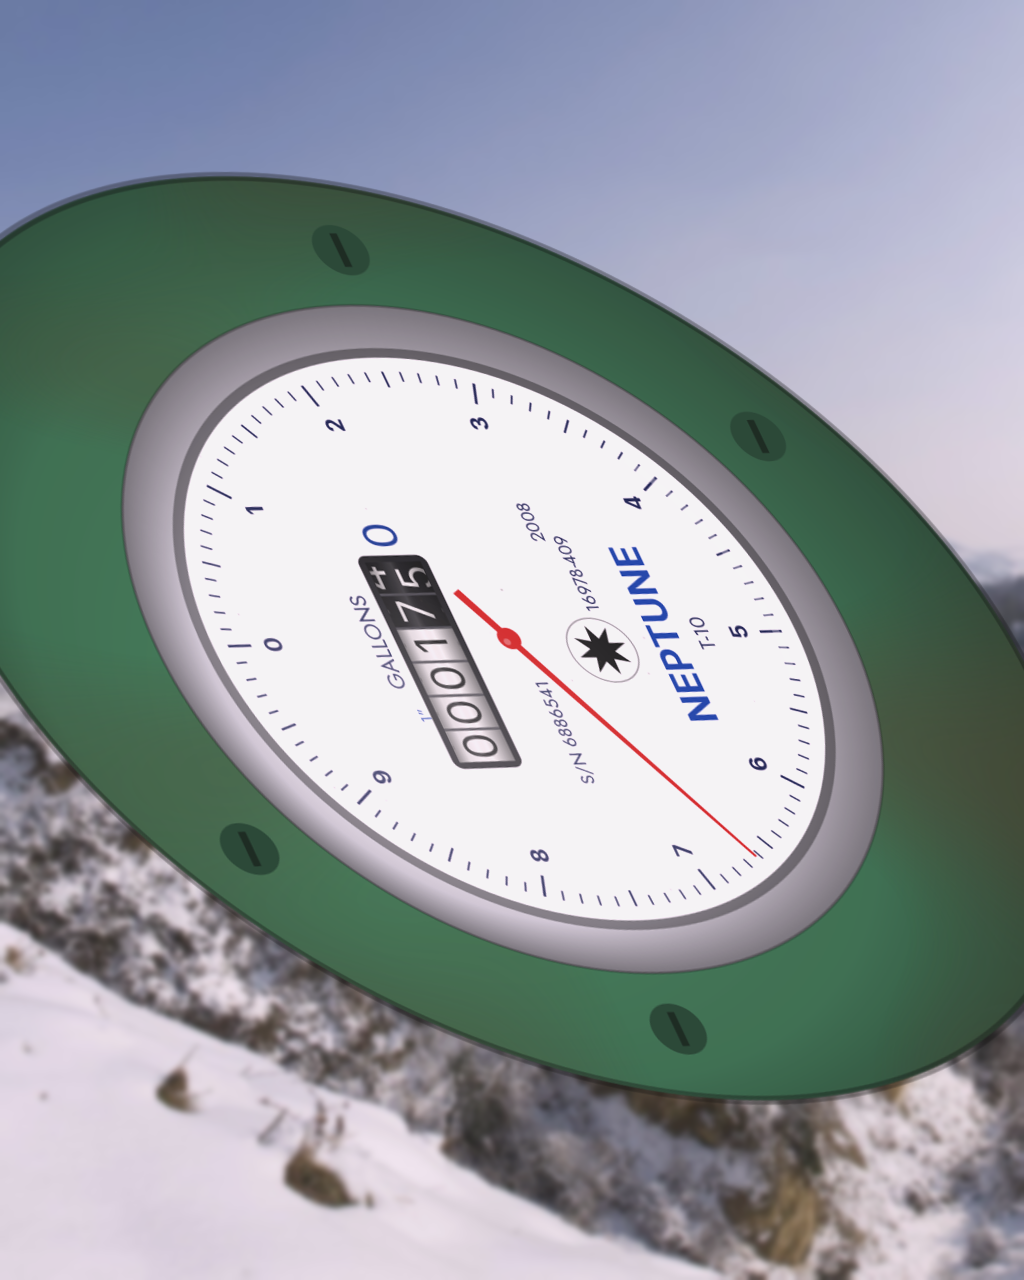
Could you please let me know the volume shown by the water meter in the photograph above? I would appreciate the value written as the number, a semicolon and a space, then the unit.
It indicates 1746.6; gal
